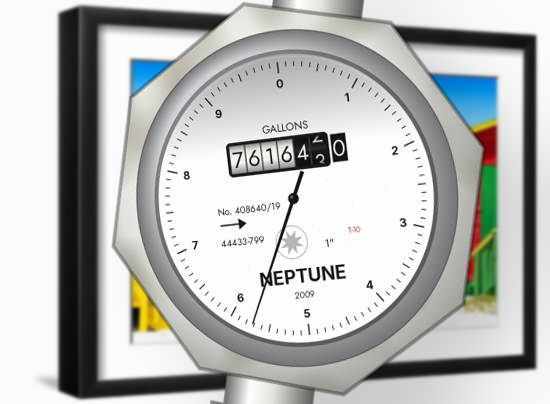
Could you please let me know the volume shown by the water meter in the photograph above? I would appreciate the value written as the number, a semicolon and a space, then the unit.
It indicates 7616425.7; gal
